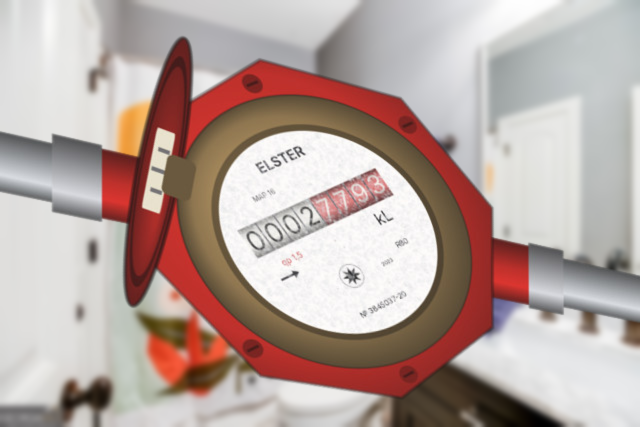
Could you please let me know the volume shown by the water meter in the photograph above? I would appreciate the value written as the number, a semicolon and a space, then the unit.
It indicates 2.7793; kL
